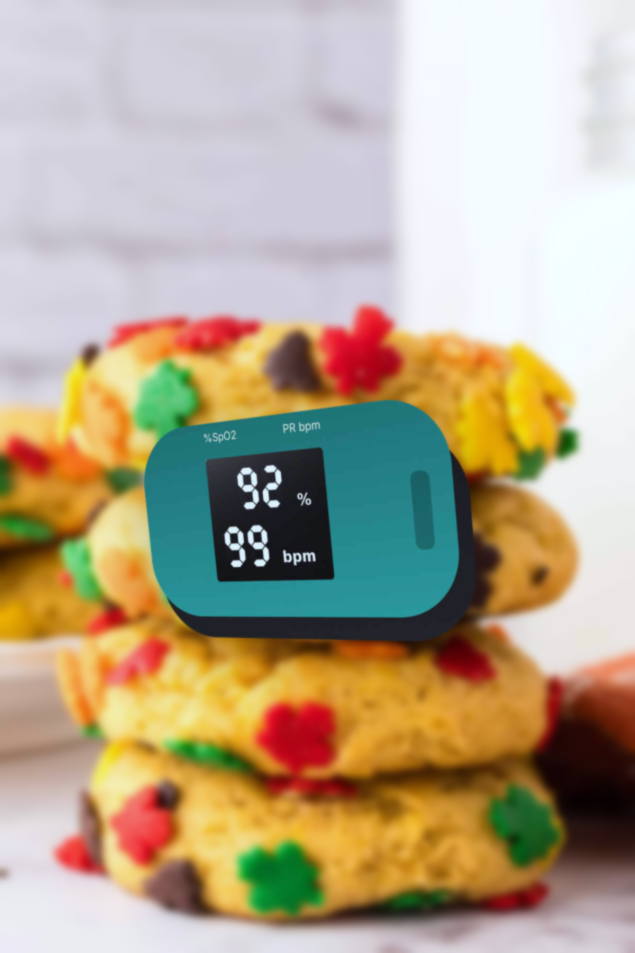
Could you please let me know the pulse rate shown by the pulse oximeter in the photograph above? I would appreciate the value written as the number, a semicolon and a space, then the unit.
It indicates 99; bpm
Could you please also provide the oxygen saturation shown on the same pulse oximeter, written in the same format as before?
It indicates 92; %
